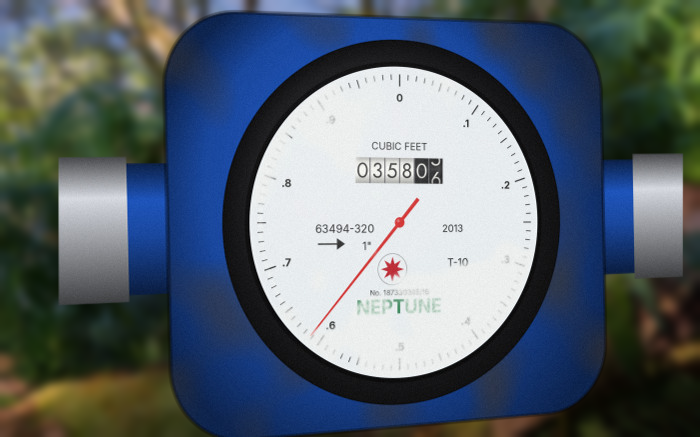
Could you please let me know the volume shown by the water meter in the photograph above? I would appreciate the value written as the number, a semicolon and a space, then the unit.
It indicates 35805.61; ft³
